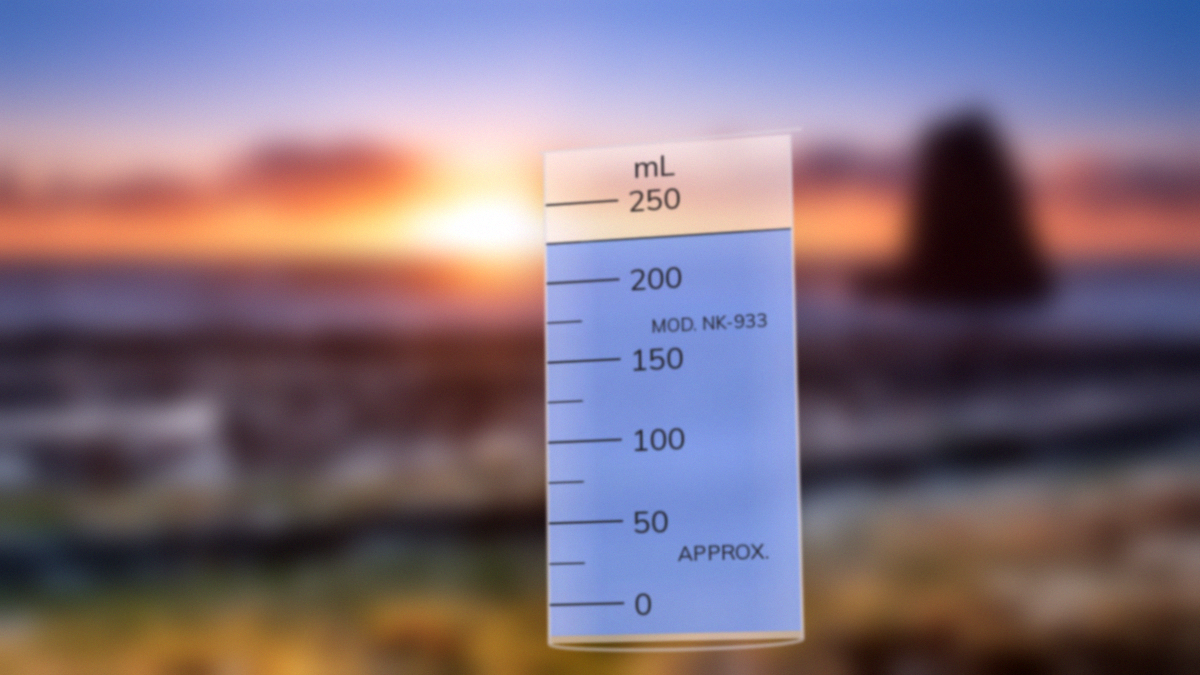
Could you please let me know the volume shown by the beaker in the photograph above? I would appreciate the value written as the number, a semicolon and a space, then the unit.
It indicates 225; mL
